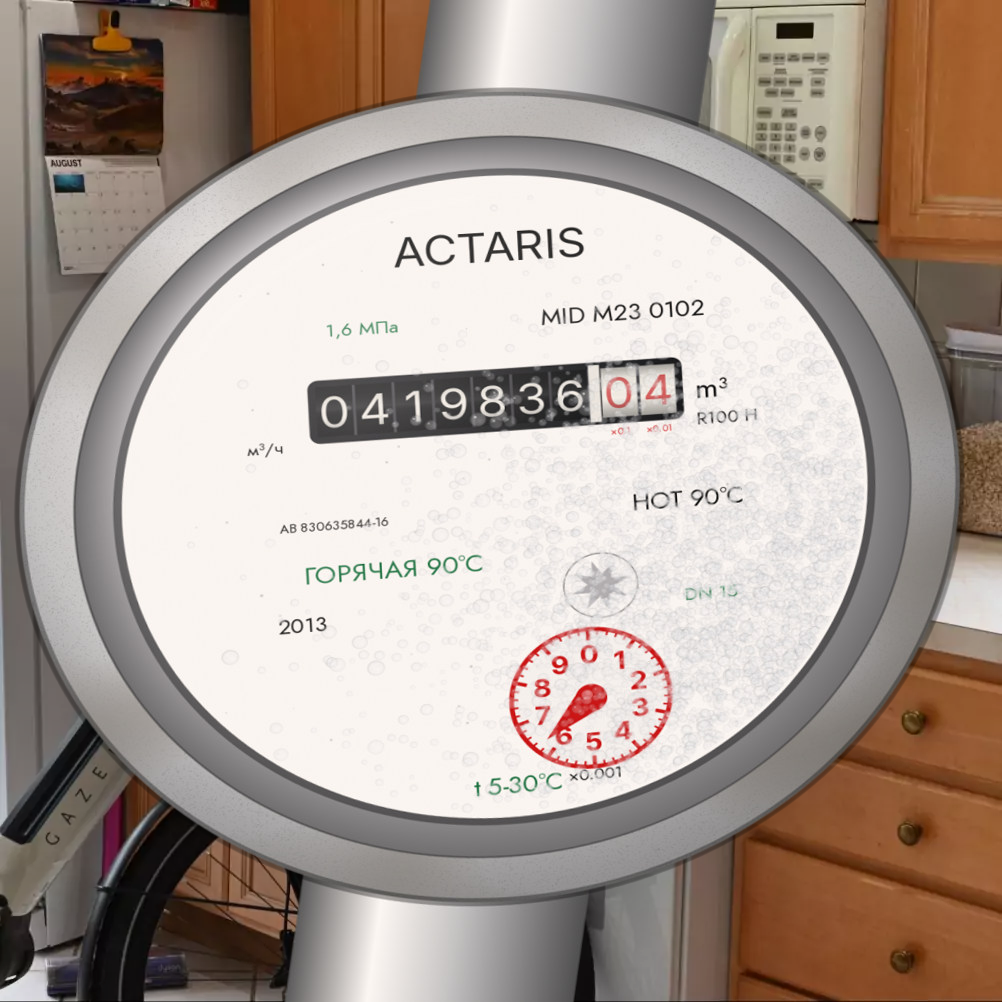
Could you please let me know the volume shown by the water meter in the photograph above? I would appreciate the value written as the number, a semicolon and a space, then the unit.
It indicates 419836.046; m³
